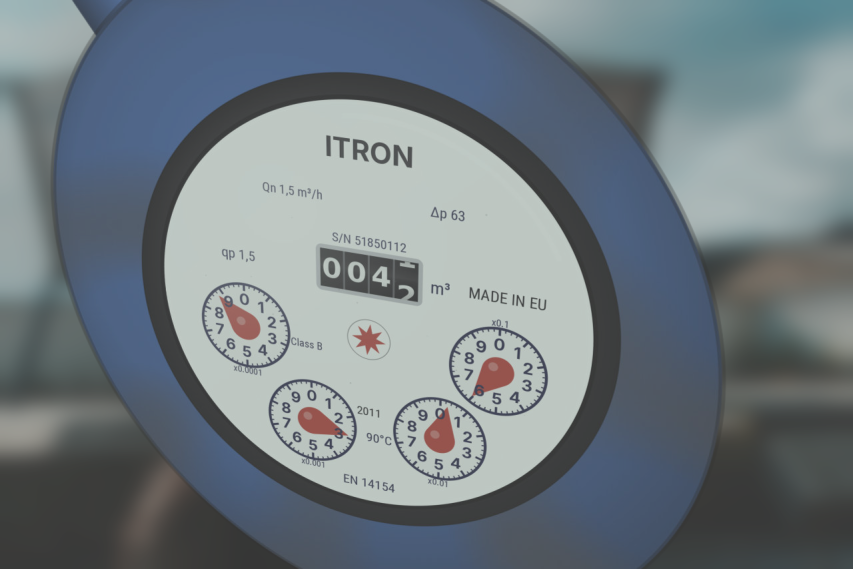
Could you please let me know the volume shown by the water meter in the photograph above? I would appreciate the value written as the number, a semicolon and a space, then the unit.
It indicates 41.6028; m³
